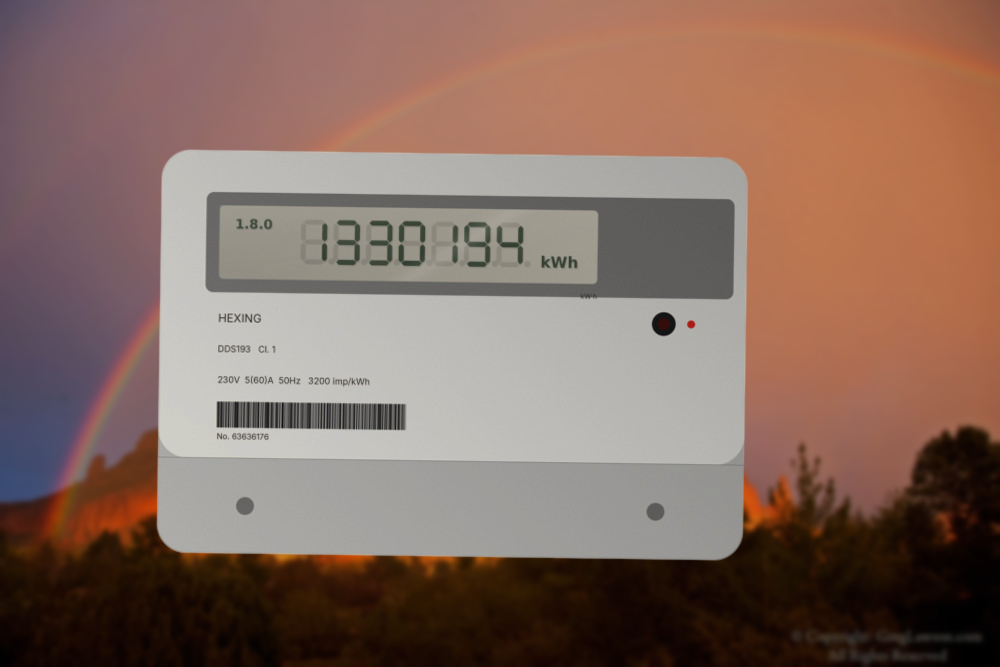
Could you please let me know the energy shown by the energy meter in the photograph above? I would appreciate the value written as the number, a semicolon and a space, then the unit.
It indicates 1330194; kWh
